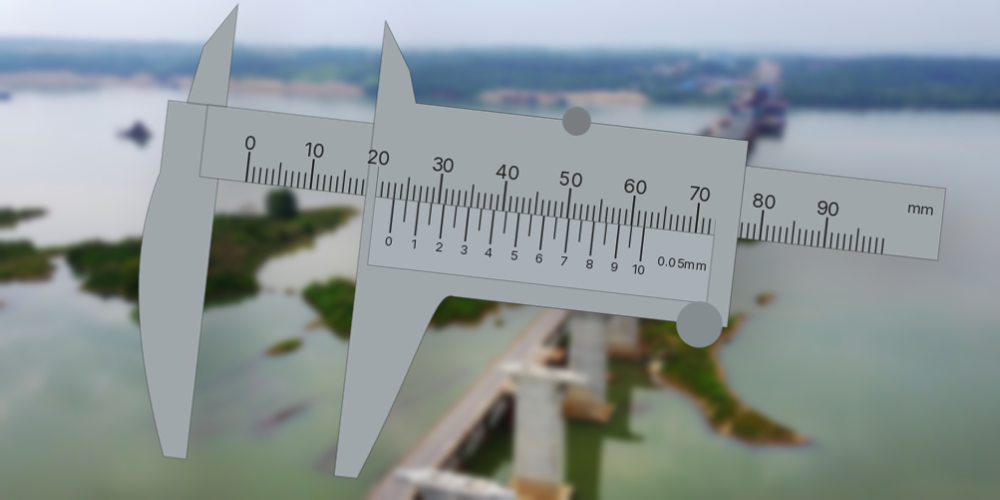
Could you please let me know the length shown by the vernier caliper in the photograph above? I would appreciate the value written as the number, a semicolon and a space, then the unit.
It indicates 23.0; mm
